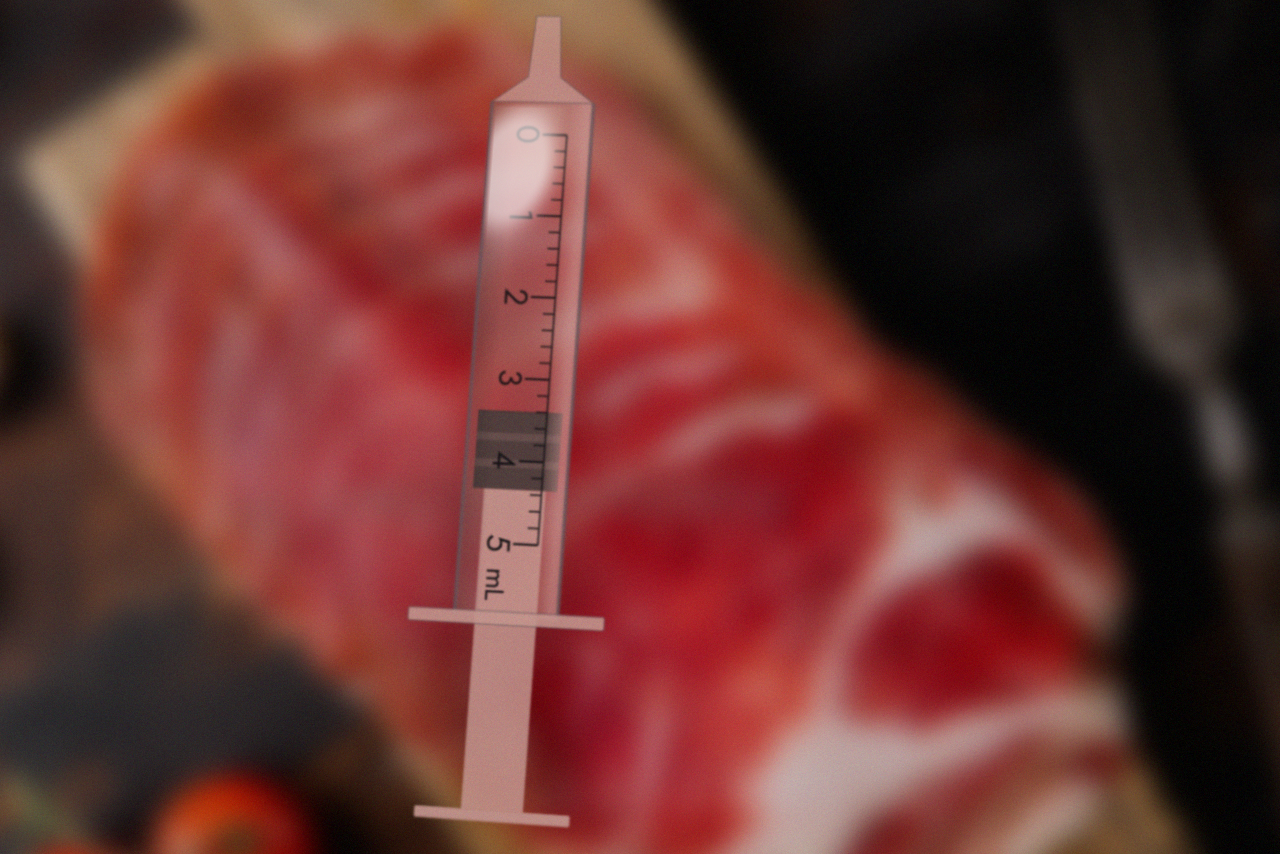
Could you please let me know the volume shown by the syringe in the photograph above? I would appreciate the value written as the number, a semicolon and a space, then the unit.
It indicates 3.4; mL
